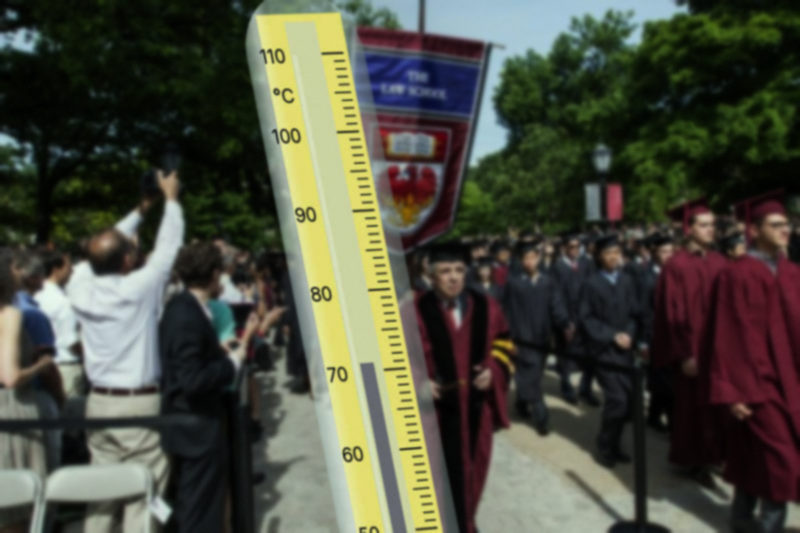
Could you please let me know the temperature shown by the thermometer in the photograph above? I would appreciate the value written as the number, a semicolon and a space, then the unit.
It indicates 71; °C
